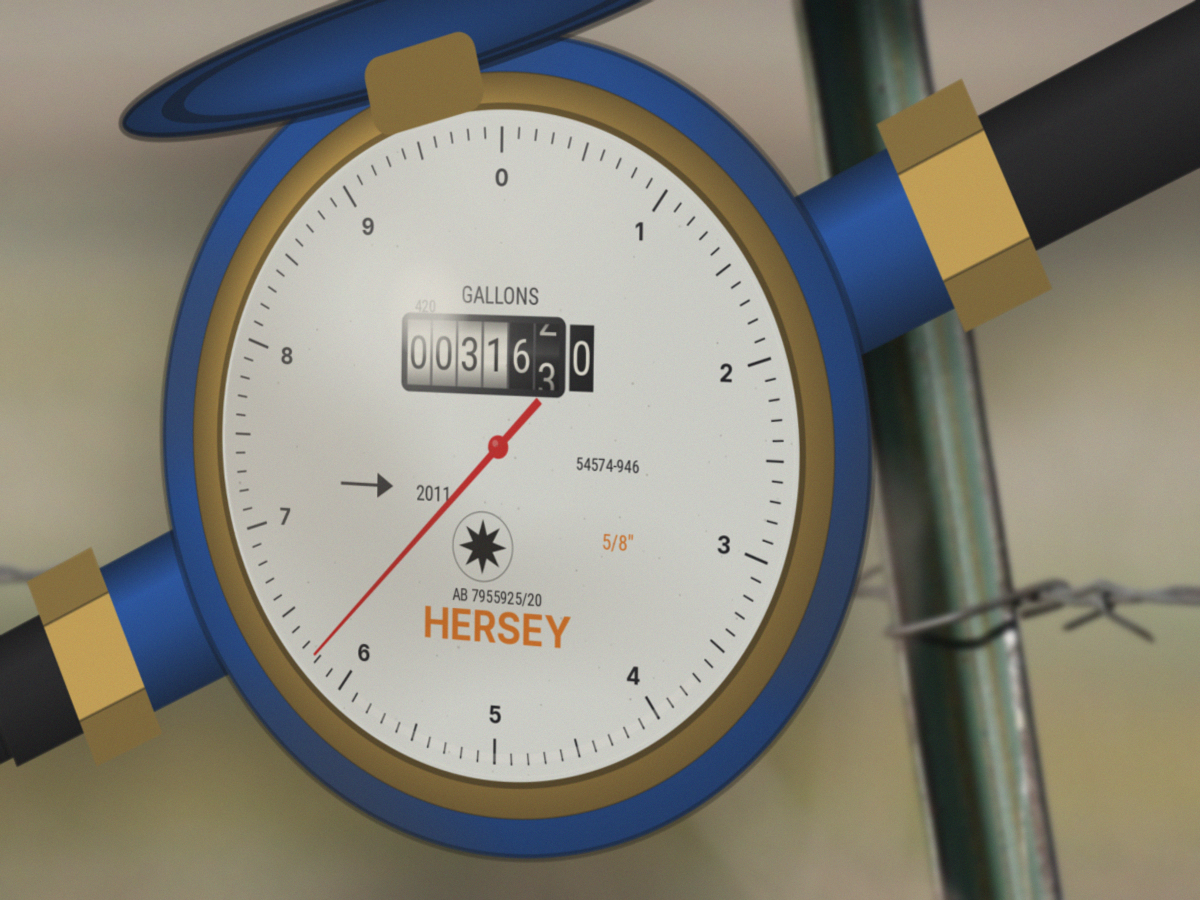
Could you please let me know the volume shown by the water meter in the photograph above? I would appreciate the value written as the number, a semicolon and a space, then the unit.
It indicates 31626.2; gal
